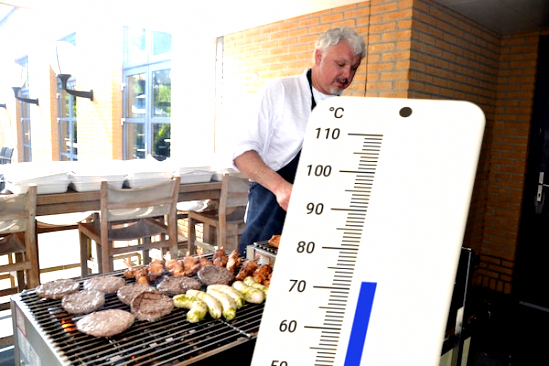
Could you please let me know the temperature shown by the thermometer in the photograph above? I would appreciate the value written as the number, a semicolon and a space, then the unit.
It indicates 72; °C
